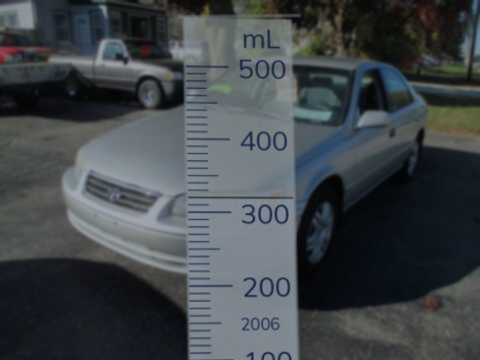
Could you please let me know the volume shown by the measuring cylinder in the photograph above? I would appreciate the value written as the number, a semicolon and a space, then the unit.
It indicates 320; mL
